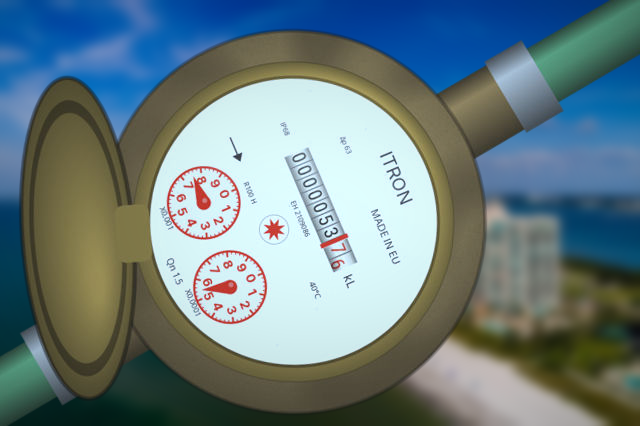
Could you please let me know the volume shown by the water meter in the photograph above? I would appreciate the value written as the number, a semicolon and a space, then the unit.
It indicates 53.7575; kL
